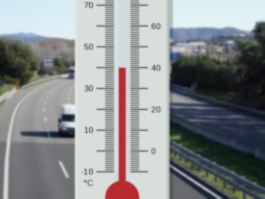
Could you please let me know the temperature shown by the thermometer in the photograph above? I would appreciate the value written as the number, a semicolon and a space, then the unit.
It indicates 40; °C
